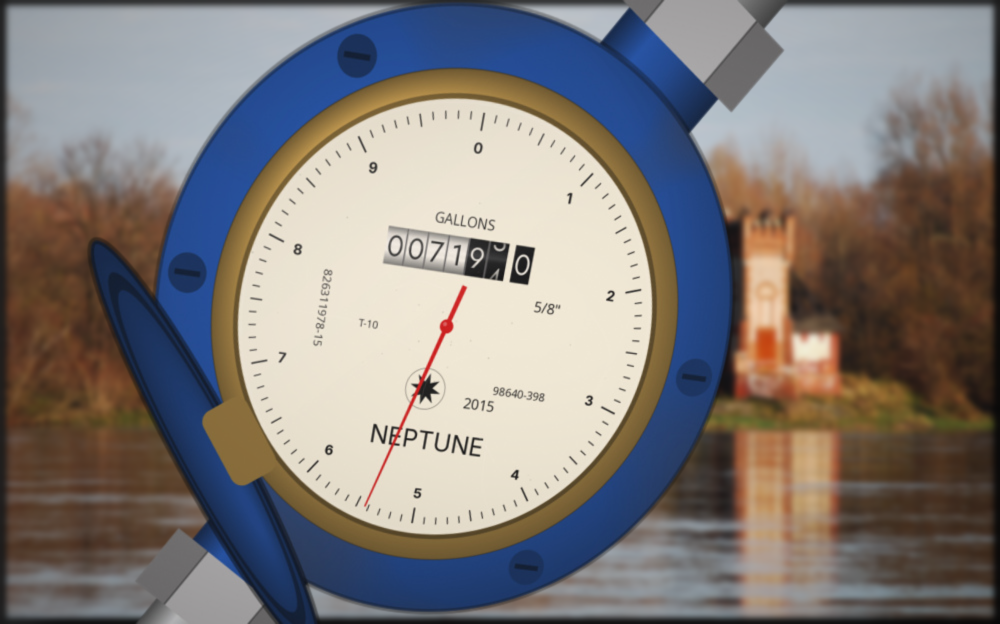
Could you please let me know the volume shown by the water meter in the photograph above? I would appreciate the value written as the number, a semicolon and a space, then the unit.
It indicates 71935.4; gal
